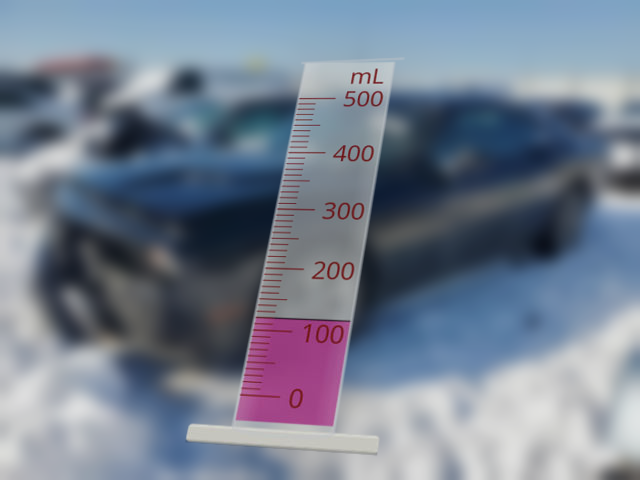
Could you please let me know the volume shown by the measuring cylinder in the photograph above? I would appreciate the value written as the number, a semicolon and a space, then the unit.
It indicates 120; mL
